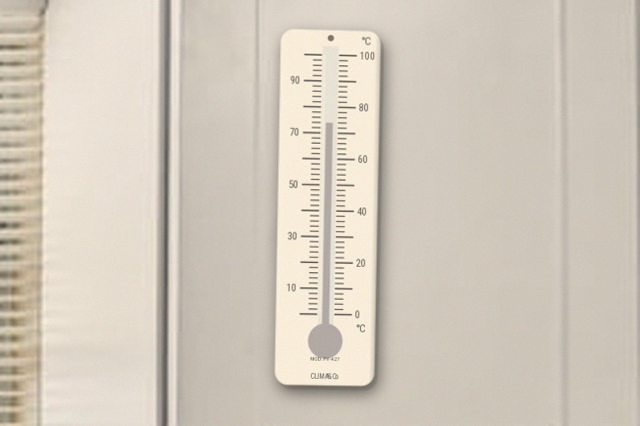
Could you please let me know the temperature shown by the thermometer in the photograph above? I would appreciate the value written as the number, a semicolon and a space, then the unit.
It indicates 74; °C
